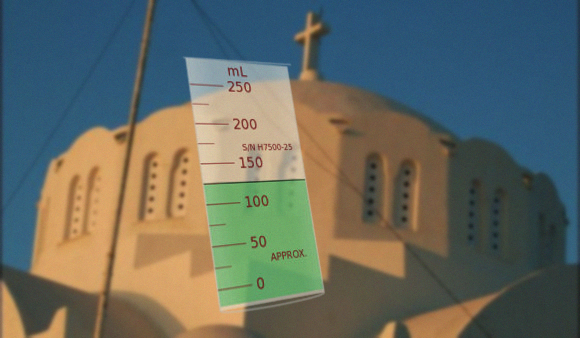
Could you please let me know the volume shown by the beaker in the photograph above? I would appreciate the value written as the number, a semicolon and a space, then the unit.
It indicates 125; mL
